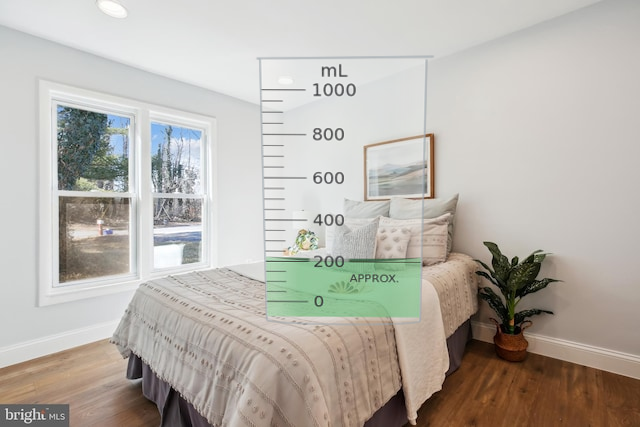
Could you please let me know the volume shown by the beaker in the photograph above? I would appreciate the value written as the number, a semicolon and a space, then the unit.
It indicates 200; mL
